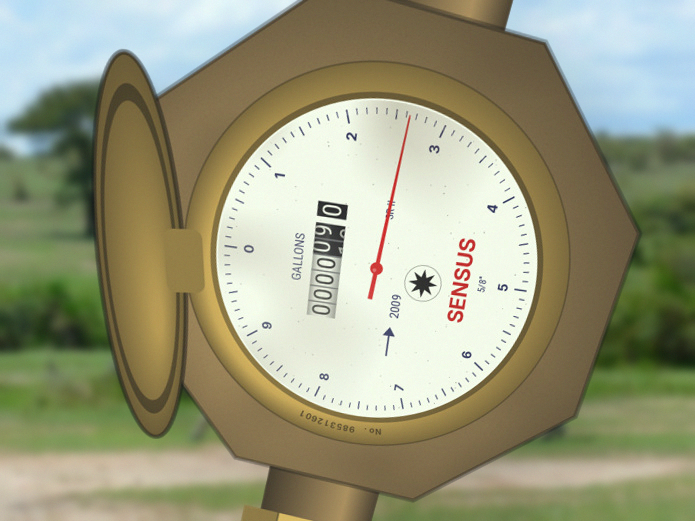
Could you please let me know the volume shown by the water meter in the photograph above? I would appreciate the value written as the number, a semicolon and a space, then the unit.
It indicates 92.6; gal
